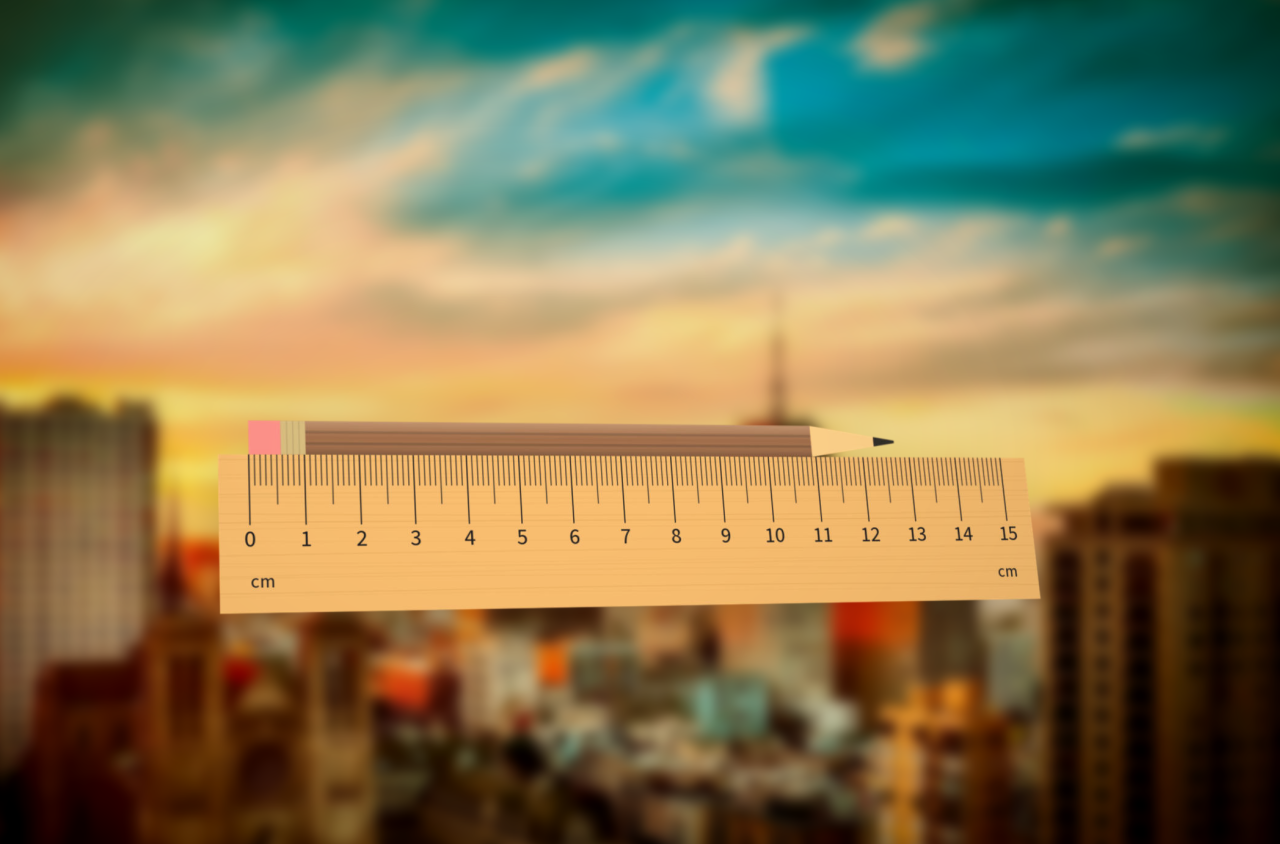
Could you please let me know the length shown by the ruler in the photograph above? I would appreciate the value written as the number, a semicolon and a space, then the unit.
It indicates 12.7; cm
